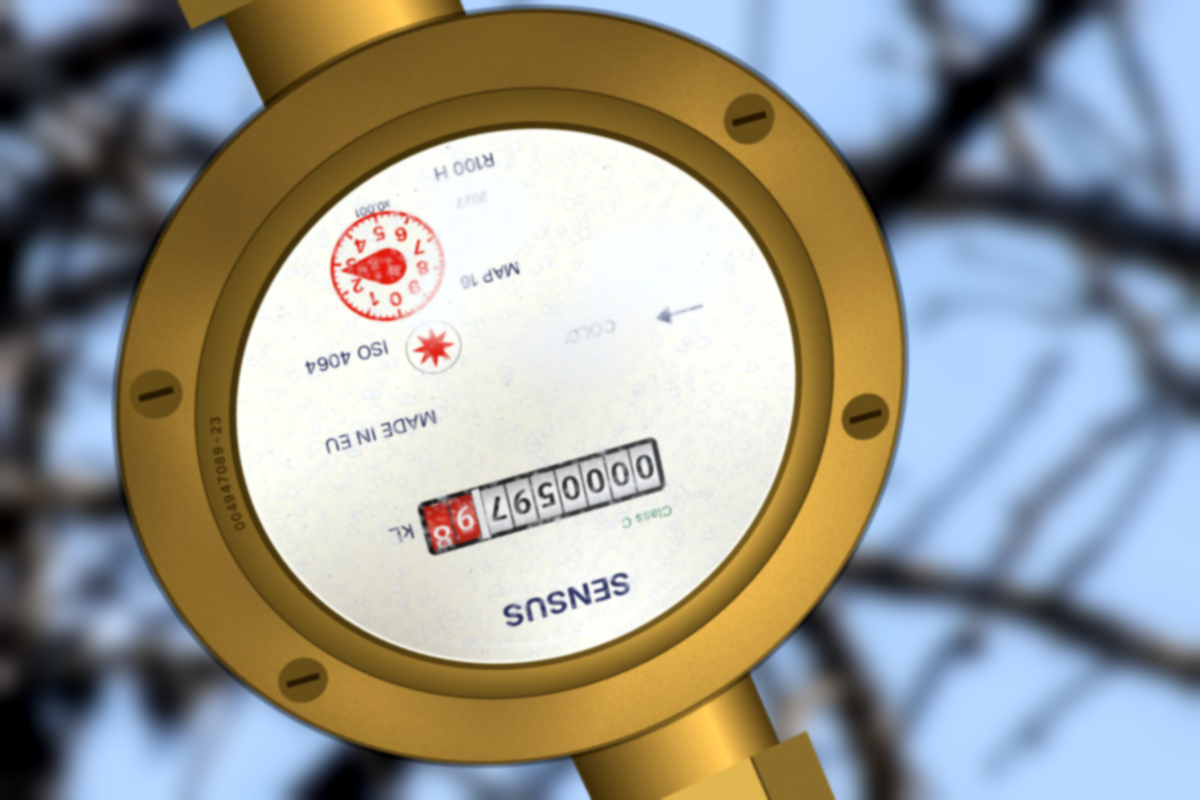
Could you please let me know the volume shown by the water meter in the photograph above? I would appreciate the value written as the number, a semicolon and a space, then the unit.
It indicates 597.982; kL
